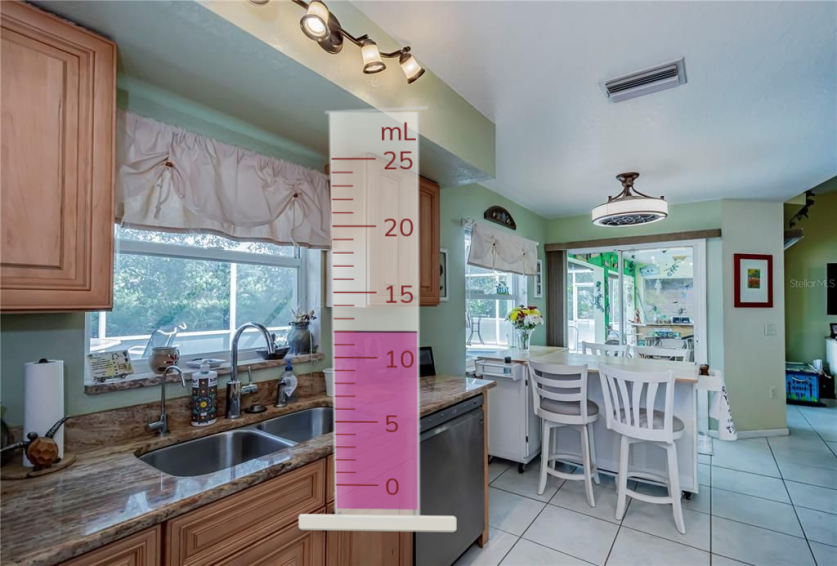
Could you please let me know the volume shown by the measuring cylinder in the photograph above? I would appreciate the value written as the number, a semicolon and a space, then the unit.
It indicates 12; mL
